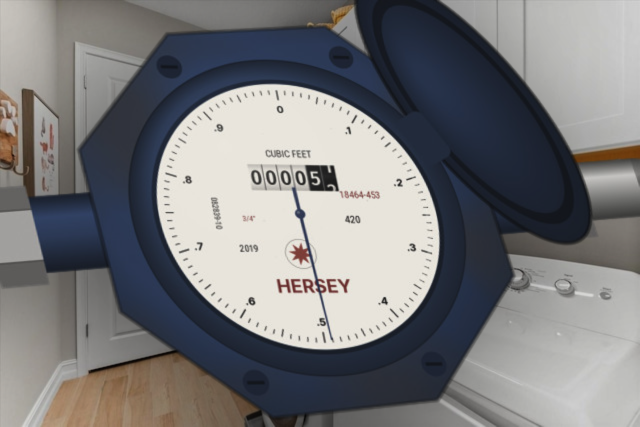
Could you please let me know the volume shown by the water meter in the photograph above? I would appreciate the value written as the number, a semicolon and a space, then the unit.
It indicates 51.49; ft³
